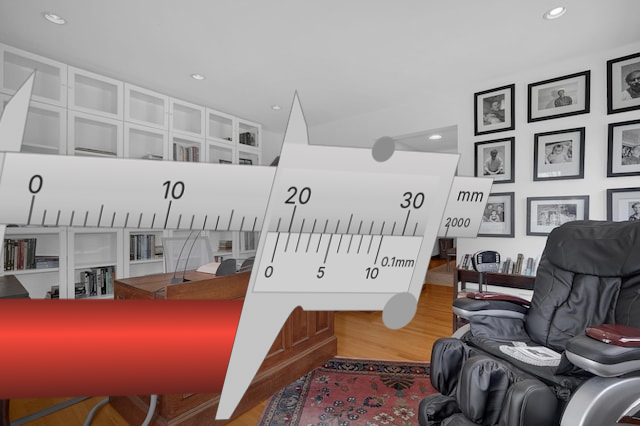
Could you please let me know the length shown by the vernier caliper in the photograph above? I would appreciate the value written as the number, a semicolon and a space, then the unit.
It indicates 19.2; mm
